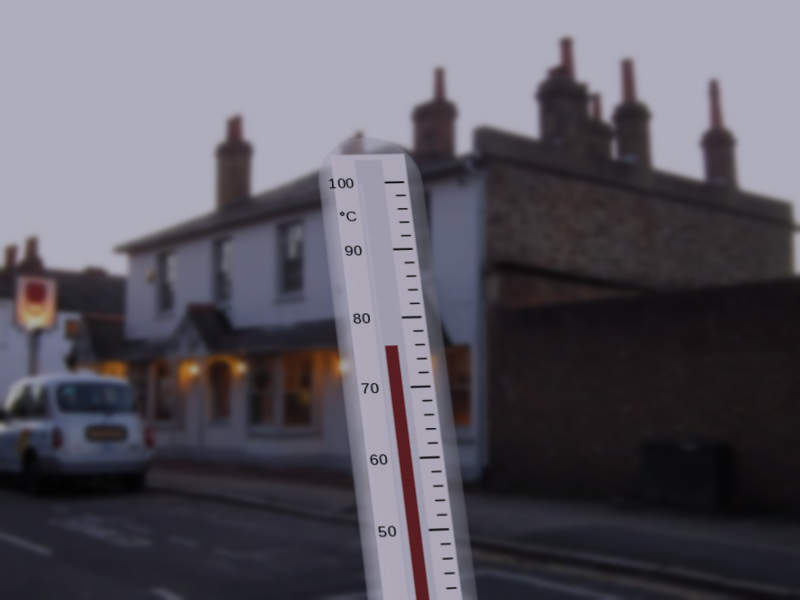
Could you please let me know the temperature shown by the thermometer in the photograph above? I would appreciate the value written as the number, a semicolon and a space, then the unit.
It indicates 76; °C
